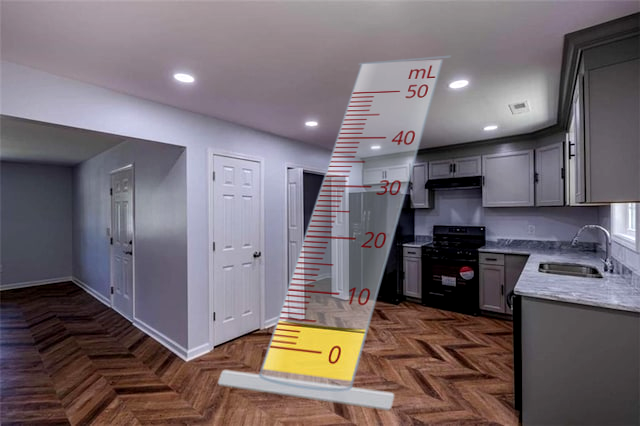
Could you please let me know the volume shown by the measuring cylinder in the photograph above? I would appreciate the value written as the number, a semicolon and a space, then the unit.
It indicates 4; mL
